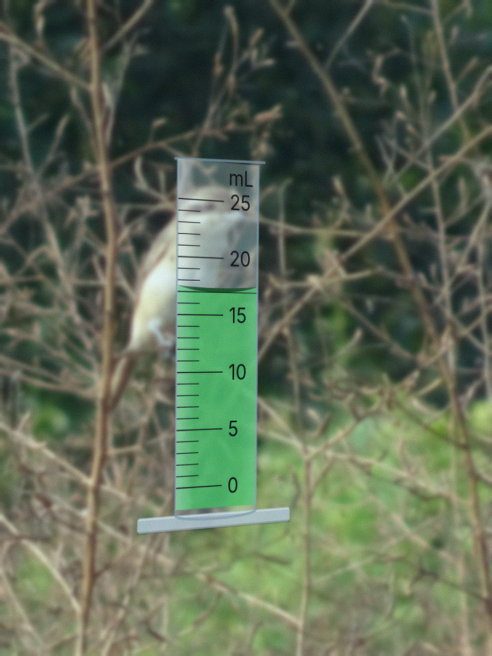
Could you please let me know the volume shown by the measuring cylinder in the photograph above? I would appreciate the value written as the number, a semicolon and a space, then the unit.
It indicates 17; mL
